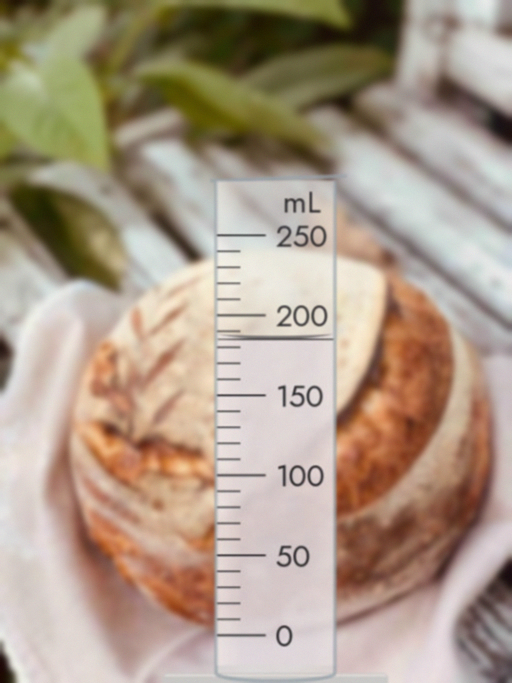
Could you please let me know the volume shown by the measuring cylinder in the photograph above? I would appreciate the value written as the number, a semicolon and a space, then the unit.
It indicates 185; mL
